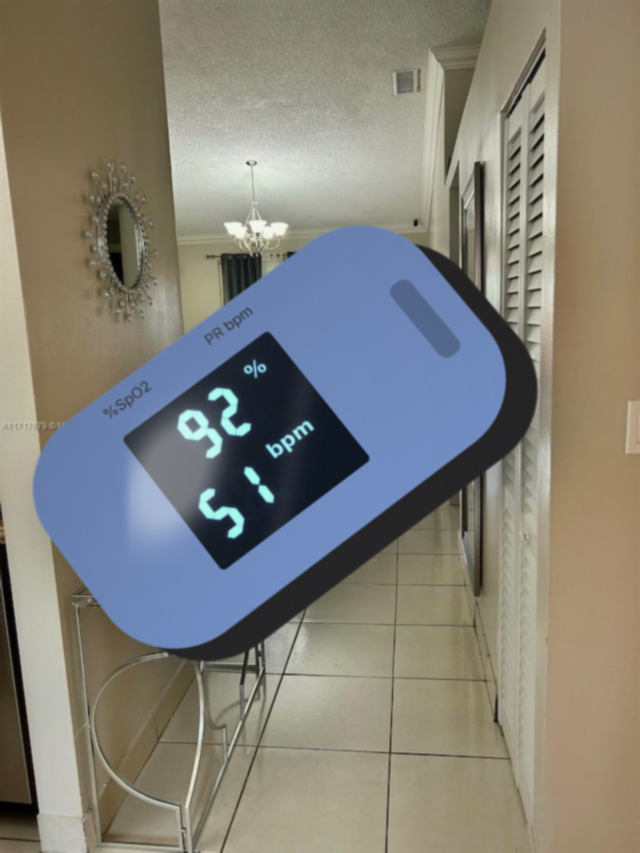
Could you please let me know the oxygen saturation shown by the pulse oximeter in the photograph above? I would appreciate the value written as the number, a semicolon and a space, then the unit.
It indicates 92; %
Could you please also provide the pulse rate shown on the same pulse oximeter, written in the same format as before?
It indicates 51; bpm
